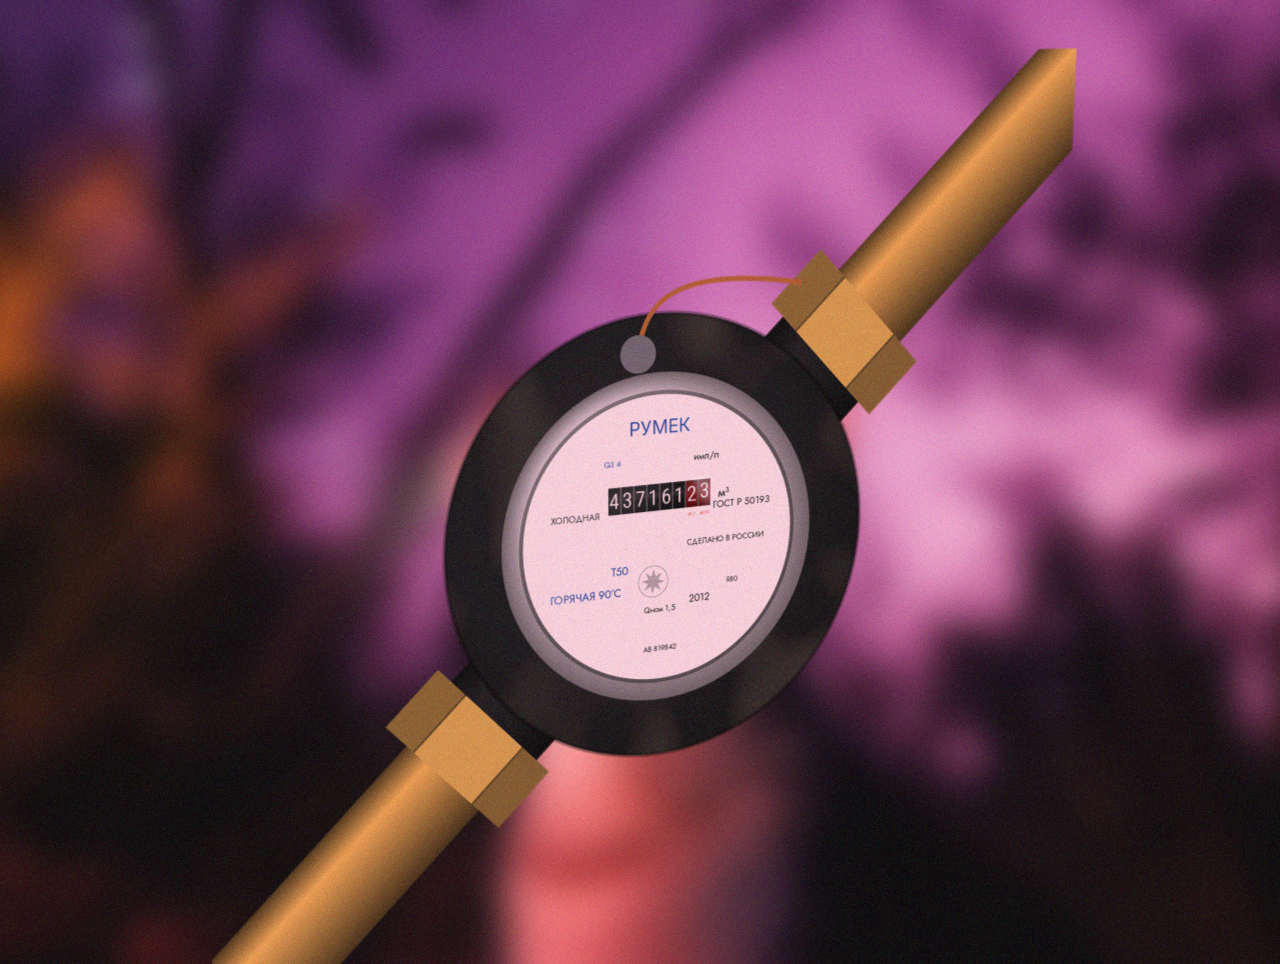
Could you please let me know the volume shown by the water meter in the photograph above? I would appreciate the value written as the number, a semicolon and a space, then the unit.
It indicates 437161.23; m³
